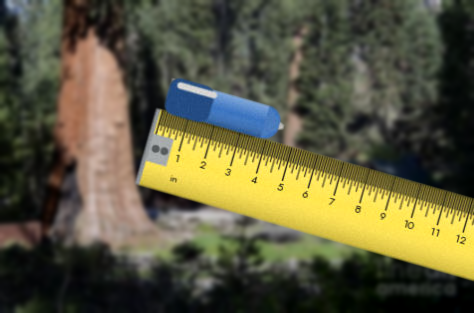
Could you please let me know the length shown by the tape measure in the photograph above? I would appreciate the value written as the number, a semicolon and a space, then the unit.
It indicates 4.5; in
